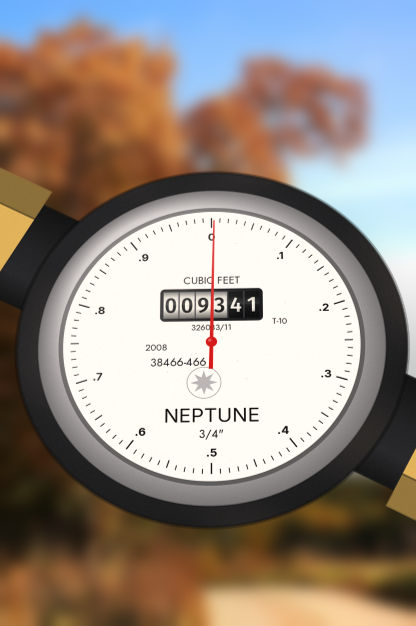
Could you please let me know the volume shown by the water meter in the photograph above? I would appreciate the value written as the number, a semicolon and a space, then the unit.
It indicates 9341.00; ft³
